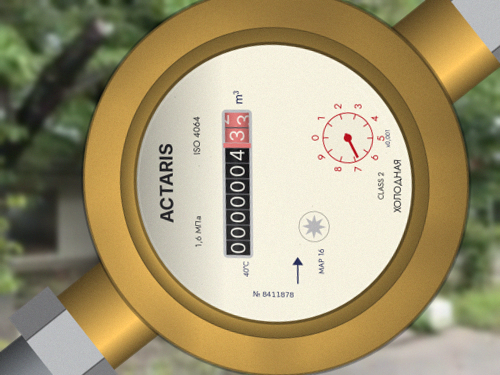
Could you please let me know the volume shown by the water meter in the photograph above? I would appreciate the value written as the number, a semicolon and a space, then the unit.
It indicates 4.326; m³
